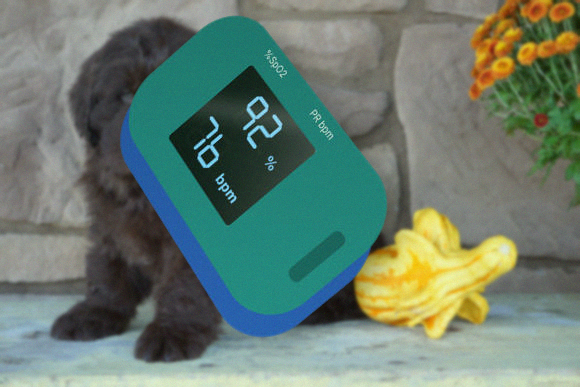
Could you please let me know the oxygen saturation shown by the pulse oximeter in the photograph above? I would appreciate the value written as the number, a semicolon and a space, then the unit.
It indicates 92; %
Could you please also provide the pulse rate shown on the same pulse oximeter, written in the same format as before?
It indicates 76; bpm
